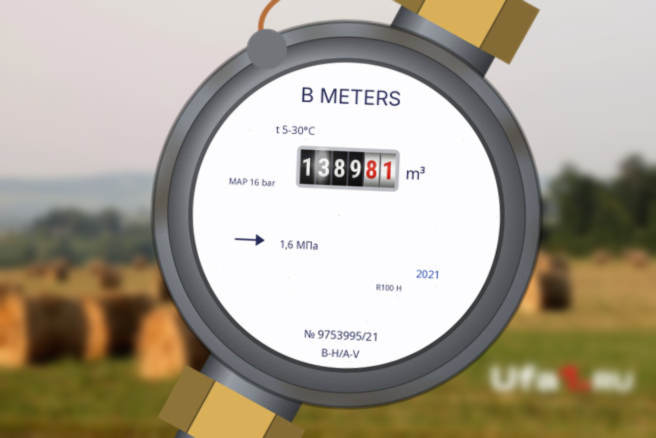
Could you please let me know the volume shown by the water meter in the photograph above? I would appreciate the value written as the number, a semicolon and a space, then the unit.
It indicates 1389.81; m³
